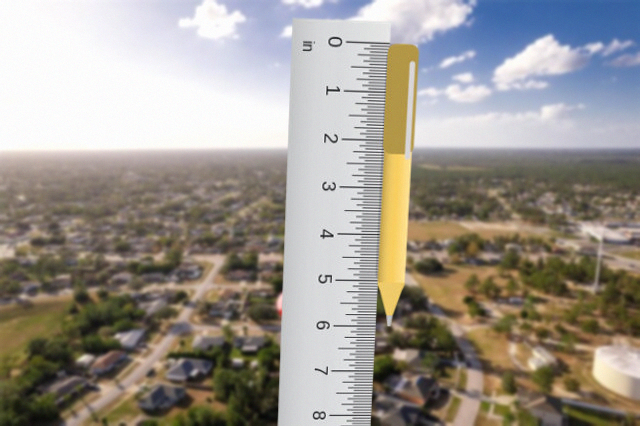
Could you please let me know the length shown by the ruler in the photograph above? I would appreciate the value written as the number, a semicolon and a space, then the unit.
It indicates 6; in
